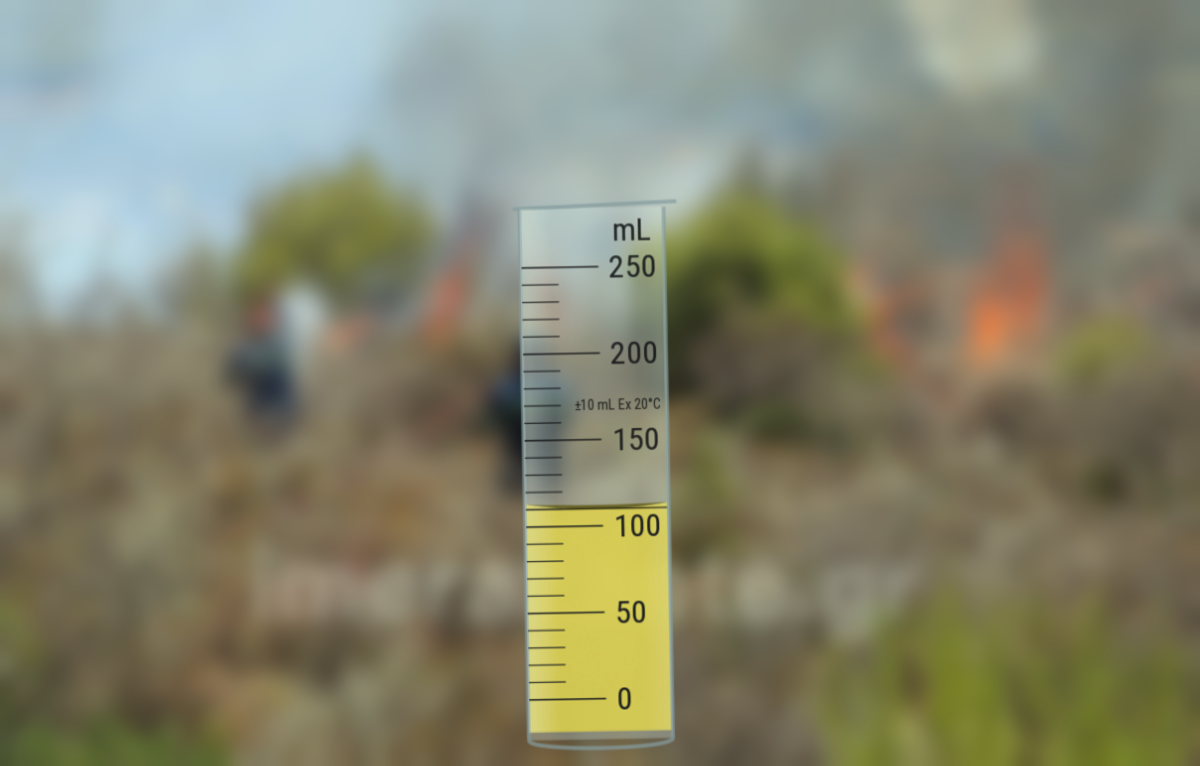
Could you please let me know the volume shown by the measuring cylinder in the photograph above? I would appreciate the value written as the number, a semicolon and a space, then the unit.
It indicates 110; mL
